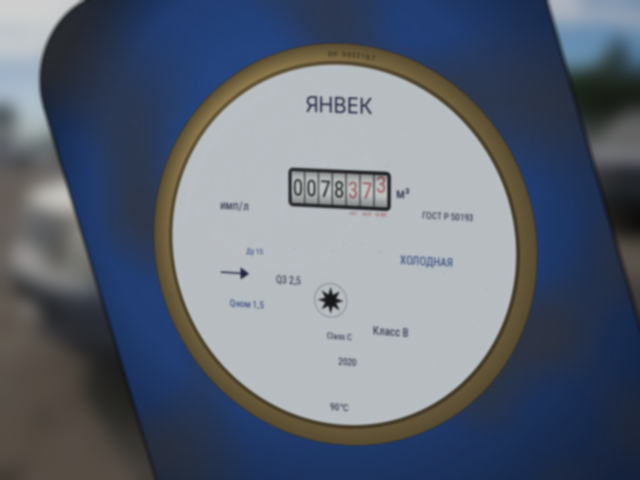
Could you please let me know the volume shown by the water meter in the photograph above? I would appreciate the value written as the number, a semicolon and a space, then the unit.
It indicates 78.373; m³
